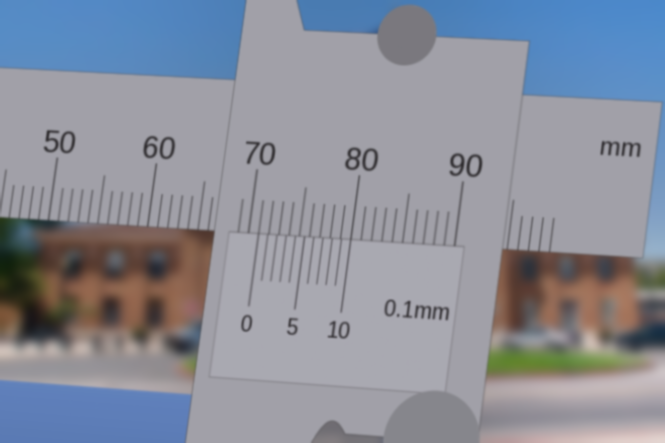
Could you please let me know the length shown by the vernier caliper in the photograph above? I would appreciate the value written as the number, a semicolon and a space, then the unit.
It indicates 71.0; mm
